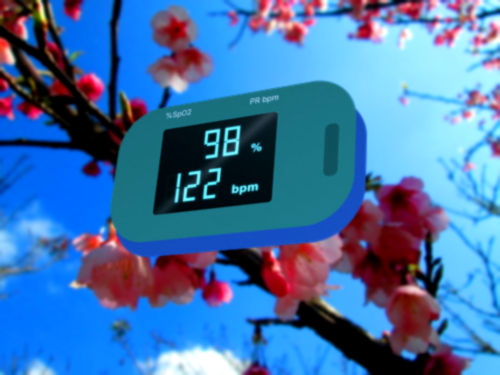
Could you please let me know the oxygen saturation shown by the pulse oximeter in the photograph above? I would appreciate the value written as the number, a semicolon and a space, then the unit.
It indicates 98; %
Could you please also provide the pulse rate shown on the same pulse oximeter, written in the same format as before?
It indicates 122; bpm
